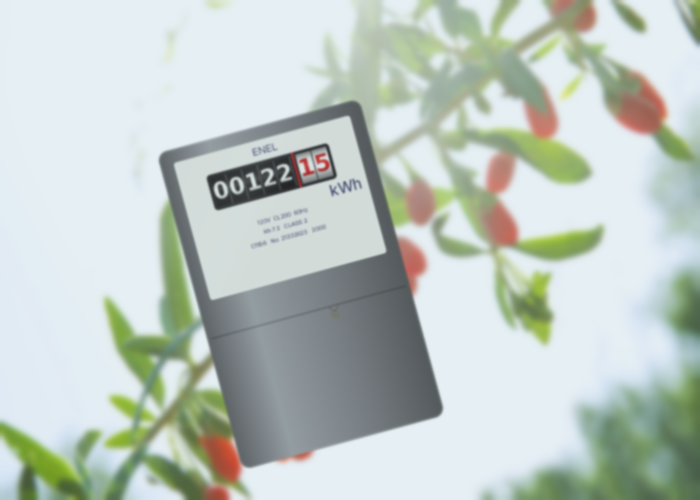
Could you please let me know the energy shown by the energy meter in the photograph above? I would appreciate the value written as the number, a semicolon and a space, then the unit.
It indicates 122.15; kWh
